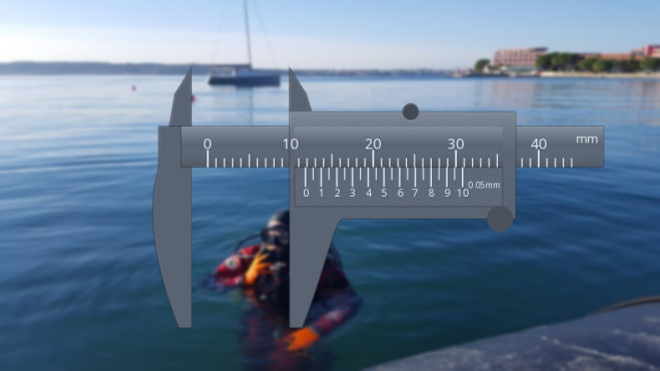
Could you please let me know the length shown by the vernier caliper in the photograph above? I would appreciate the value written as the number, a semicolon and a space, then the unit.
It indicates 11.8; mm
